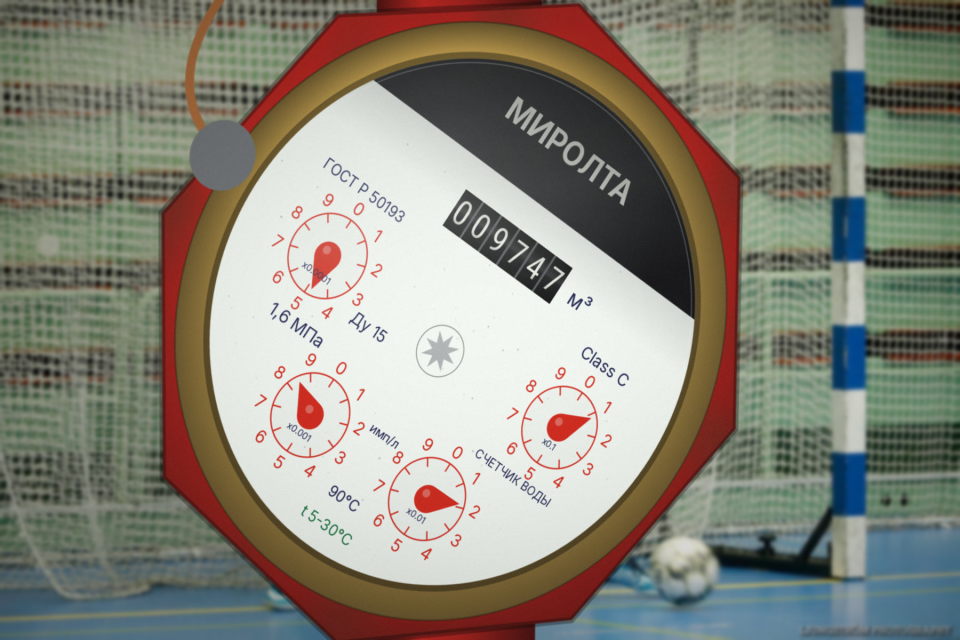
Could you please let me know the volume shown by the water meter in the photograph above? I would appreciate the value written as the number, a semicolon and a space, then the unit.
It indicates 9747.1184; m³
